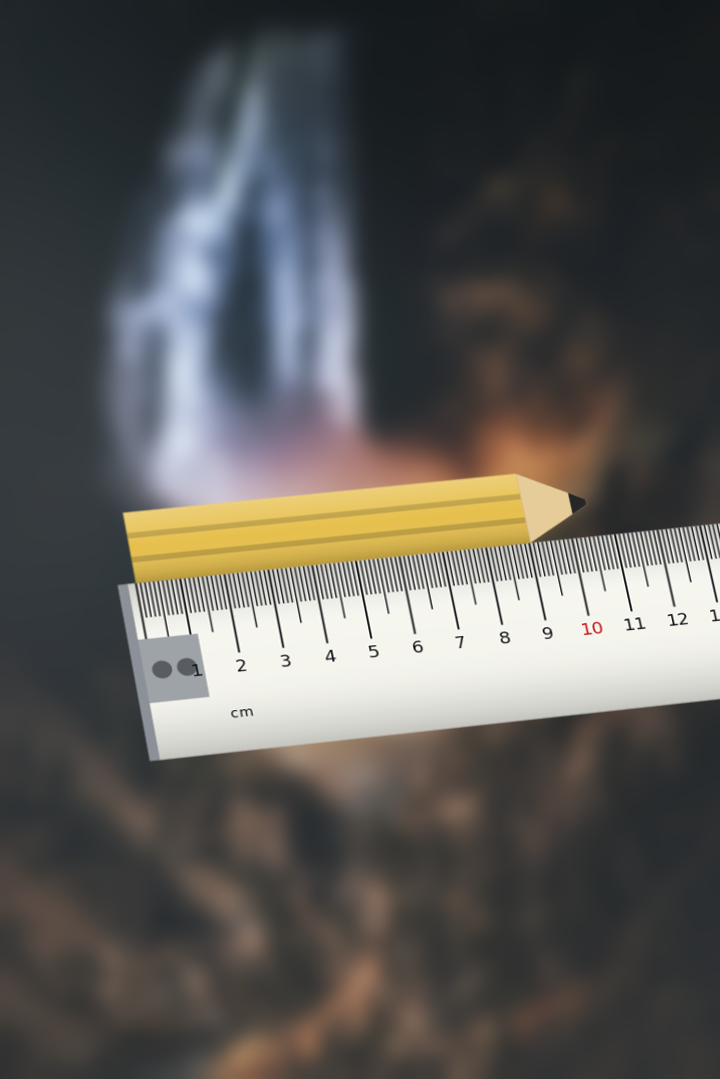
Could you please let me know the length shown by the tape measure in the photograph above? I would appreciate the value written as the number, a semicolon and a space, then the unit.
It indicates 10.5; cm
